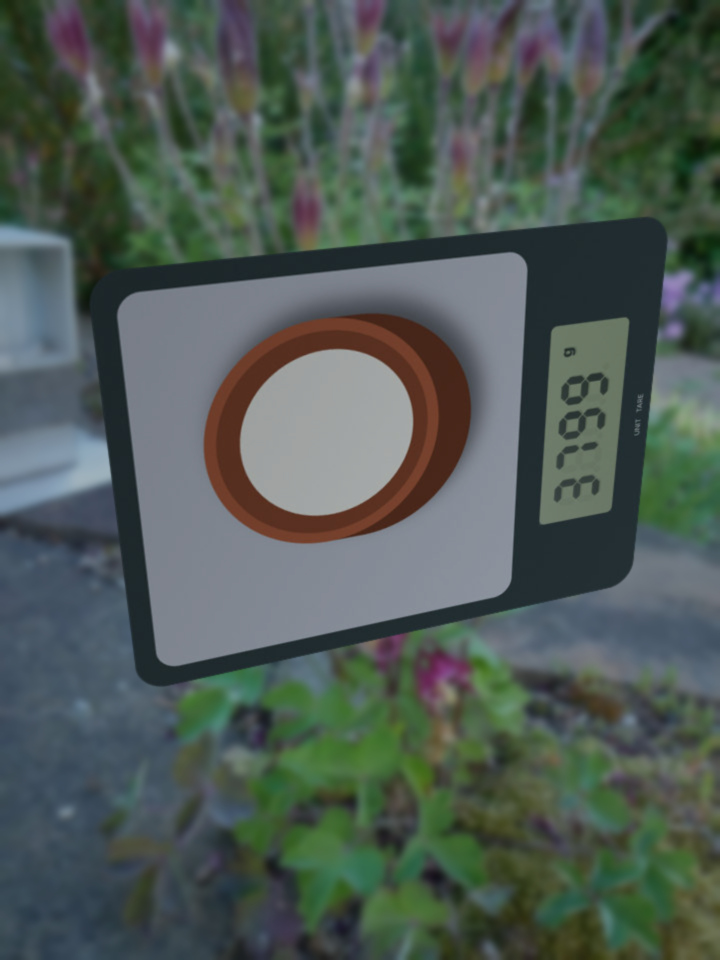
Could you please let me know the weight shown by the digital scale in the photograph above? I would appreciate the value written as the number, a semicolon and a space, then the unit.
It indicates 3799; g
